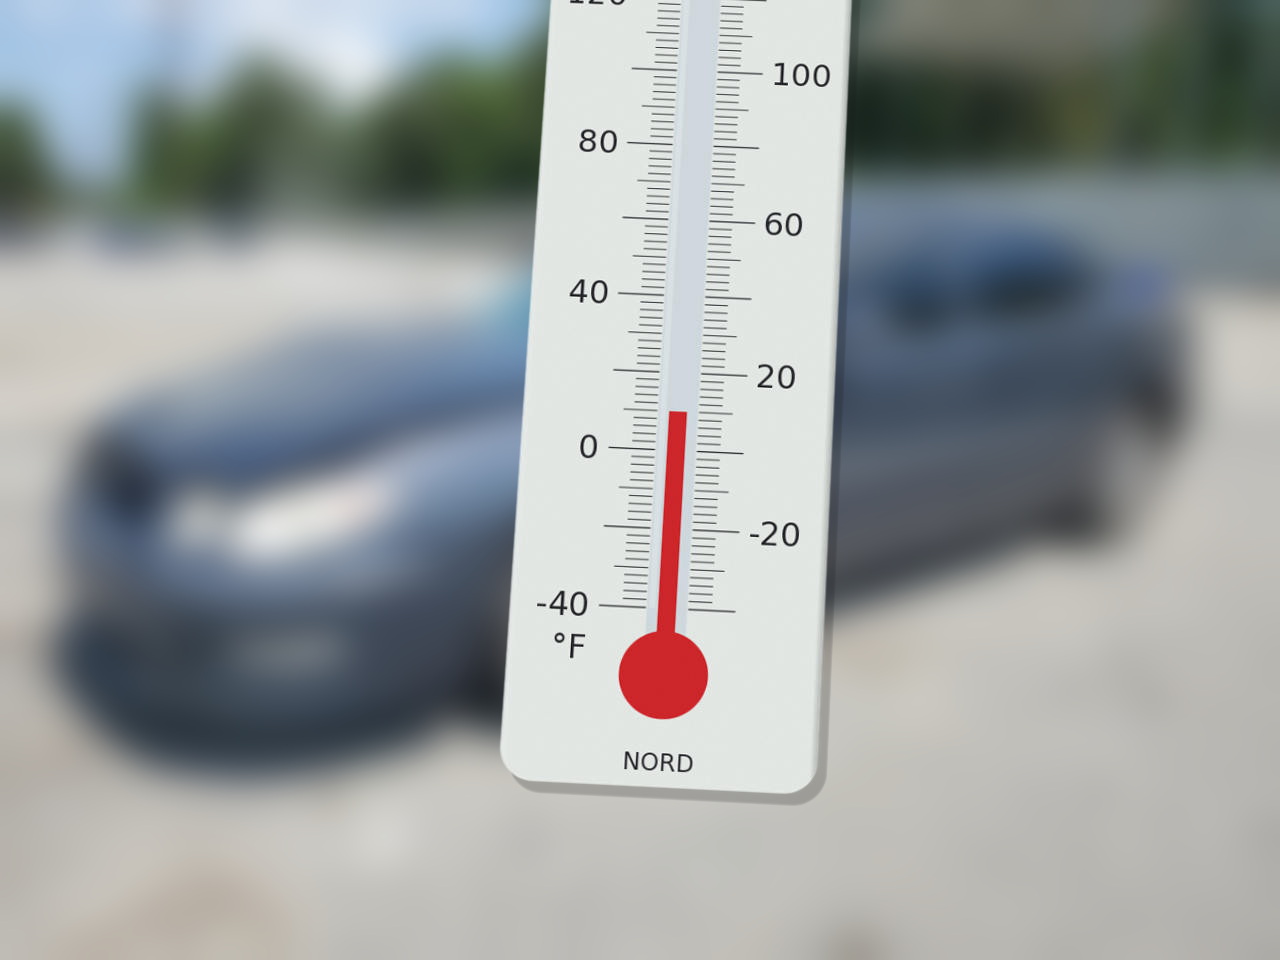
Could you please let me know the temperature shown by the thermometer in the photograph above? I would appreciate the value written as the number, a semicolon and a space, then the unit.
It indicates 10; °F
